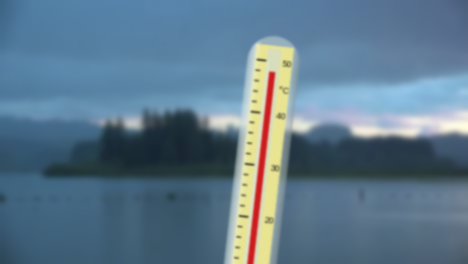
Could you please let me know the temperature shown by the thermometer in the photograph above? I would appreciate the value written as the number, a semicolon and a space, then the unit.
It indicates 48; °C
